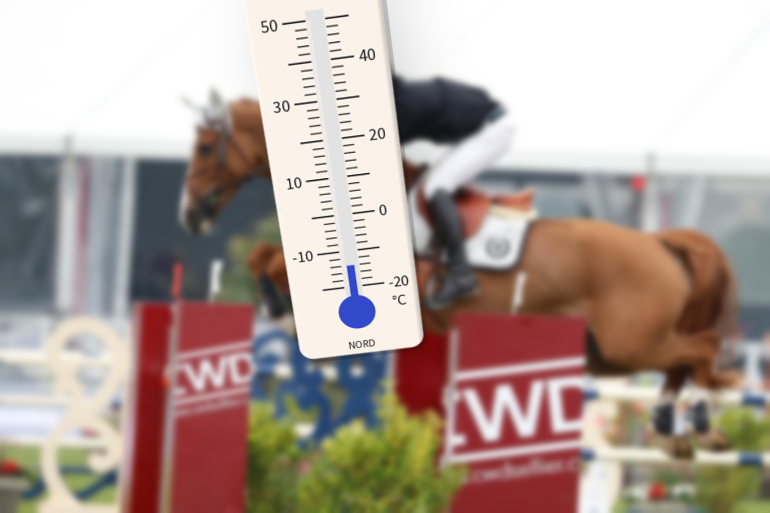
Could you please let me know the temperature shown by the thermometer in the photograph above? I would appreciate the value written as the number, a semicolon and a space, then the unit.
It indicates -14; °C
